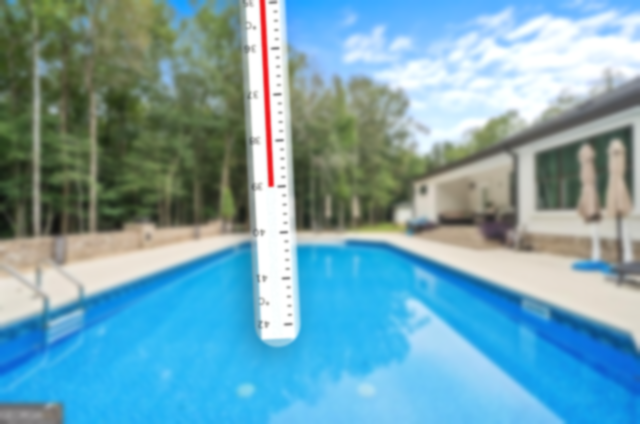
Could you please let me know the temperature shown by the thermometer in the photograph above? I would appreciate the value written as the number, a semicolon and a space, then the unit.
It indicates 39; °C
